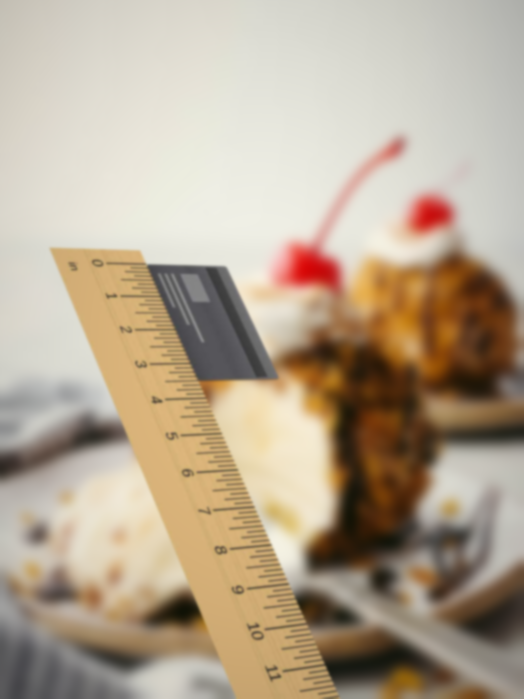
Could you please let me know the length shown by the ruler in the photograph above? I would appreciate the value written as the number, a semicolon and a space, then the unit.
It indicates 3.5; in
